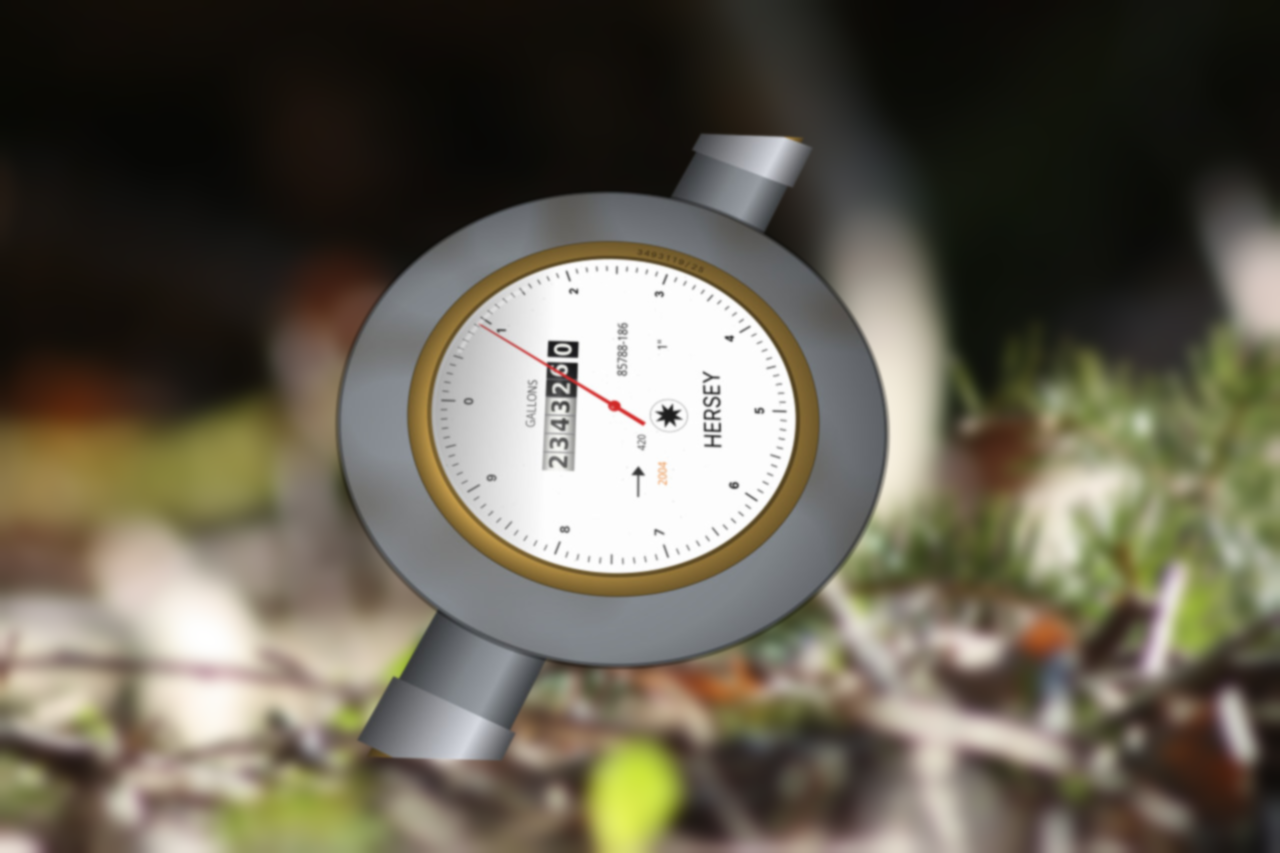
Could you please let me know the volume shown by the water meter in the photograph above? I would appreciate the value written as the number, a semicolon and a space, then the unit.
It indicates 2343260.9; gal
